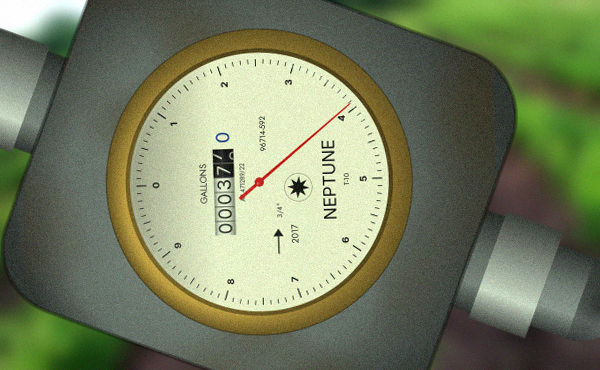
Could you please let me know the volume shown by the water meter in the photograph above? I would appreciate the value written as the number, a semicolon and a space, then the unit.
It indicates 3773.9; gal
